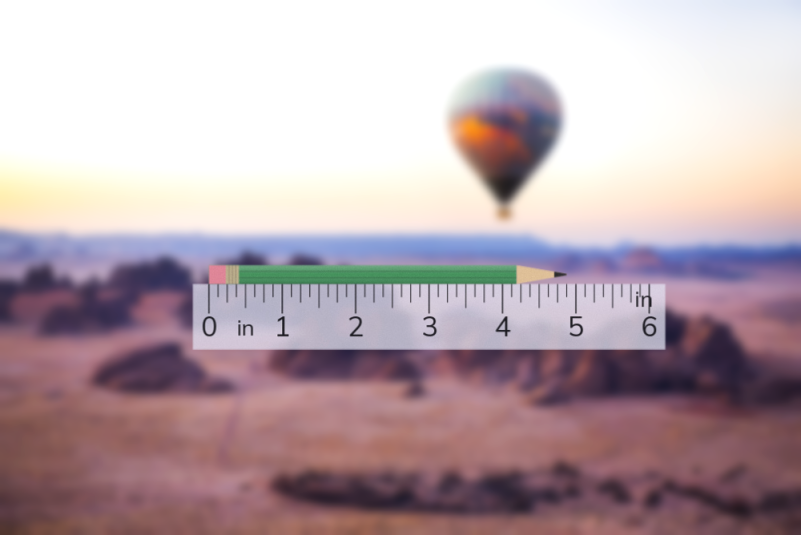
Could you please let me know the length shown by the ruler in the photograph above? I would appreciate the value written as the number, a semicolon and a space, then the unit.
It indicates 4.875; in
